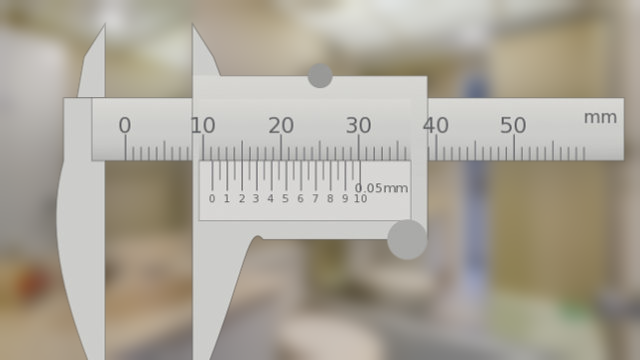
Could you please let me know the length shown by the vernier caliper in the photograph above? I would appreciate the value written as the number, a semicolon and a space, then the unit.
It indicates 11.2; mm
